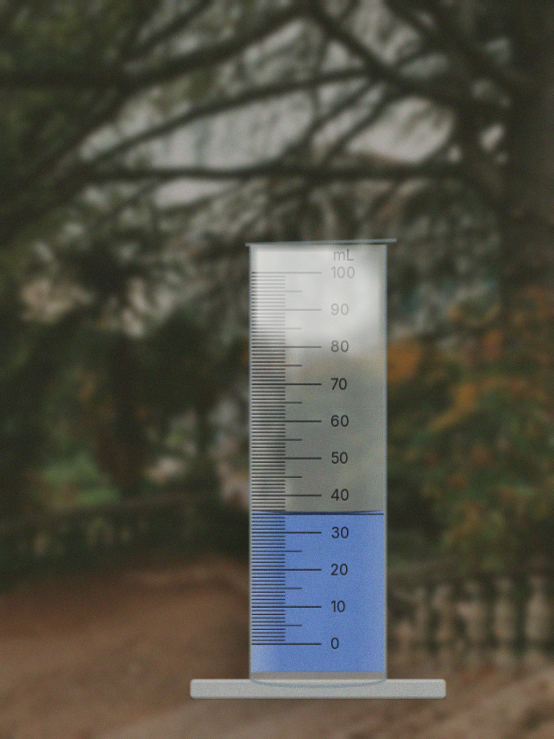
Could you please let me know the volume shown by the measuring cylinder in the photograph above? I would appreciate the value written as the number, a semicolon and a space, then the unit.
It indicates 35; mL
